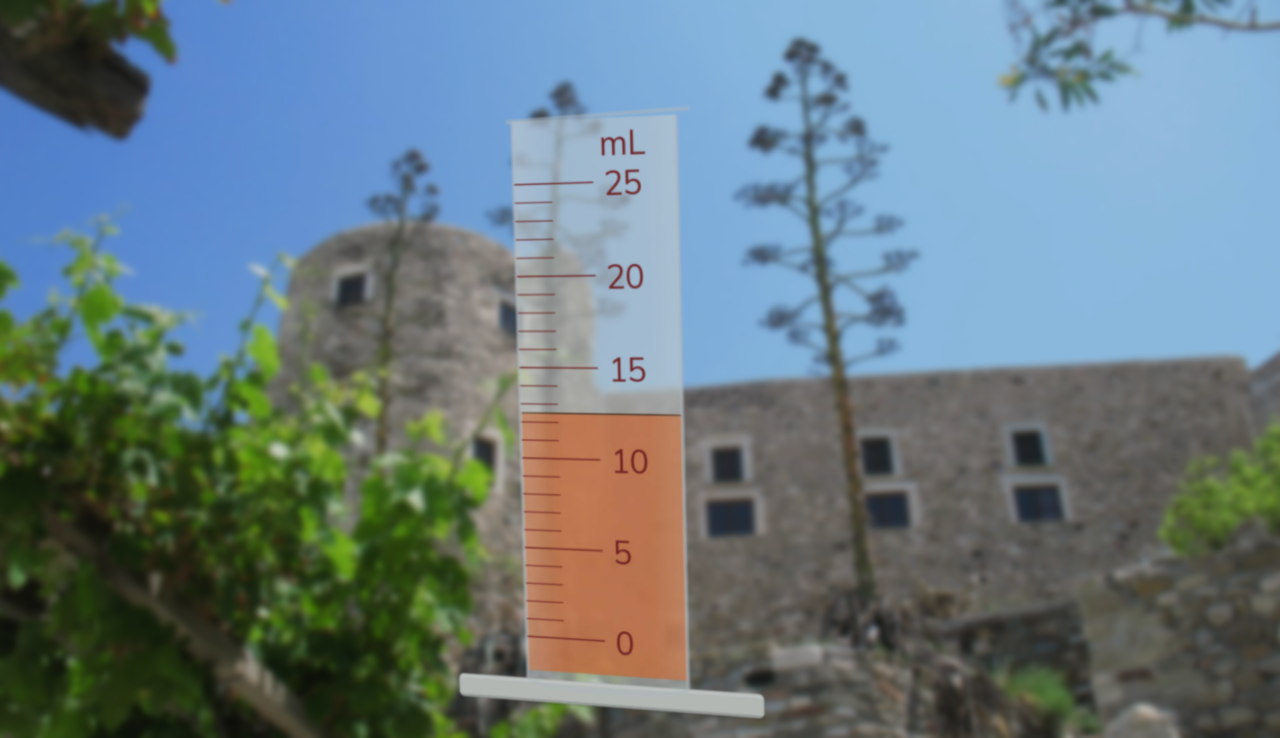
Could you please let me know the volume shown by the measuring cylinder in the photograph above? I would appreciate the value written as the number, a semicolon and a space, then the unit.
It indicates 12.5; mL
